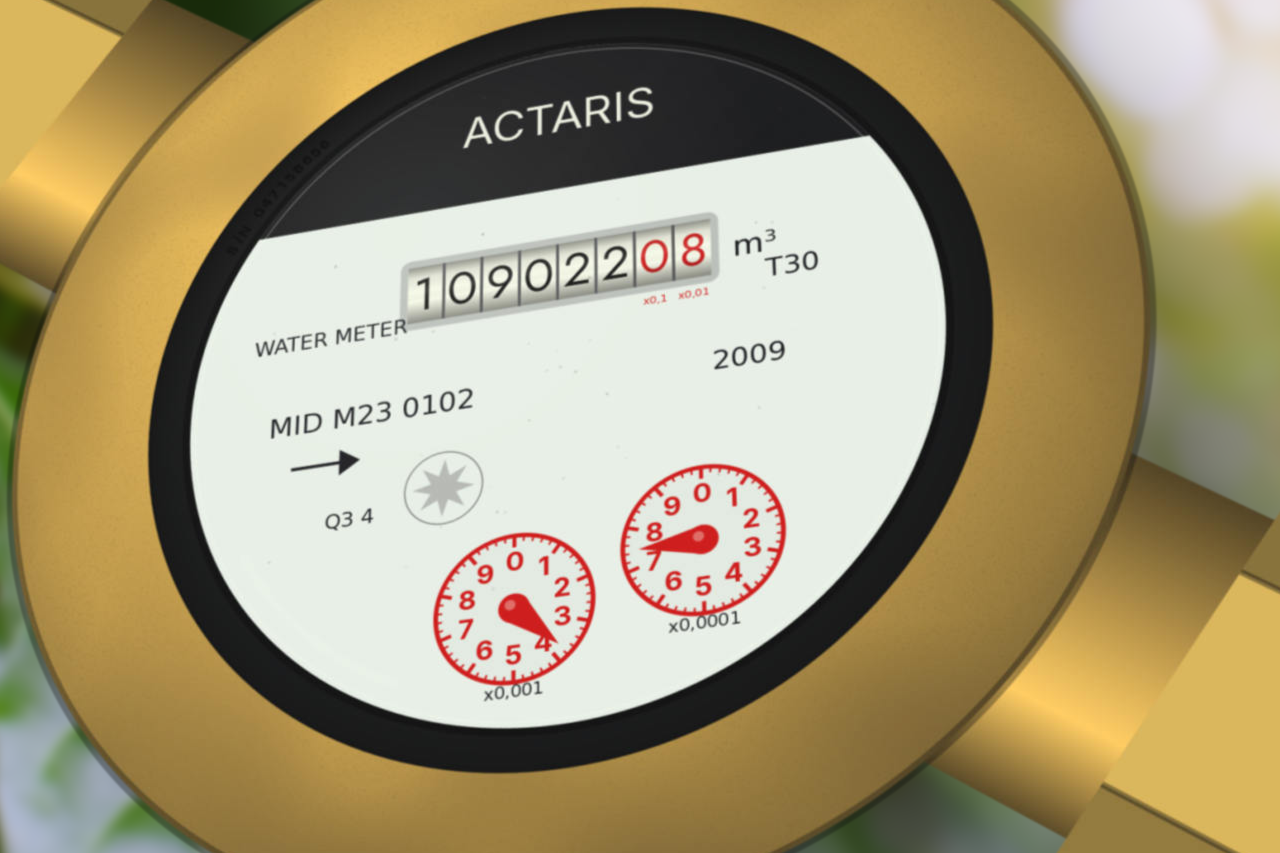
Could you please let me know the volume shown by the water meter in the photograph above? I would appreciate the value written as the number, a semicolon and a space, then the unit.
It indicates 109022.0837; m³
